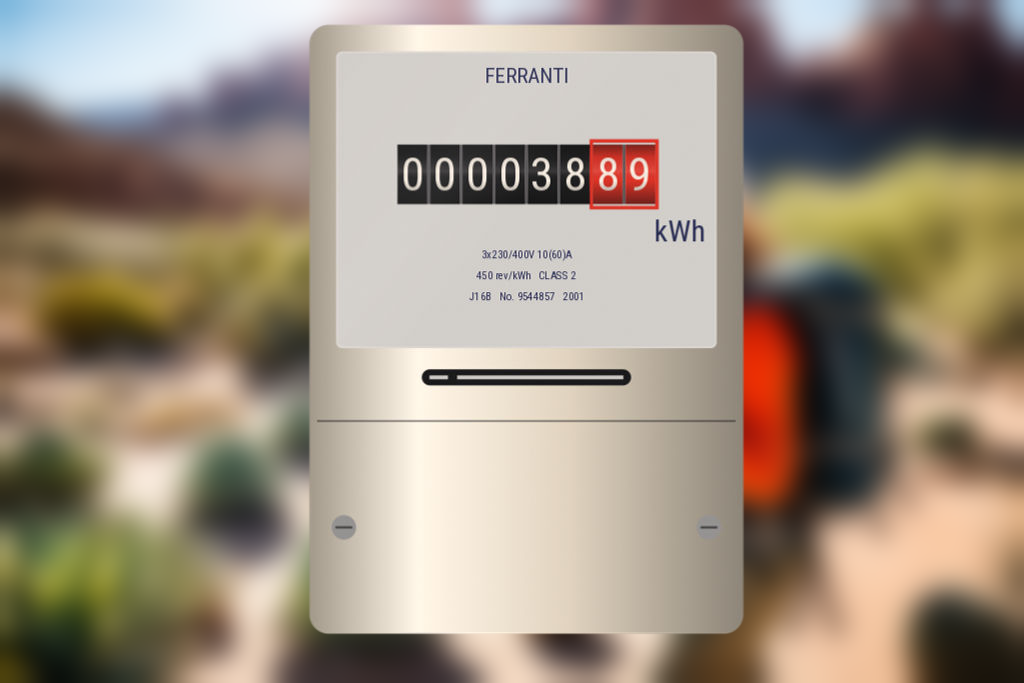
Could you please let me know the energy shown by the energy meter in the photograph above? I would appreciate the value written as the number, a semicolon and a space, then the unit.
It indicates 38.89; kWh
